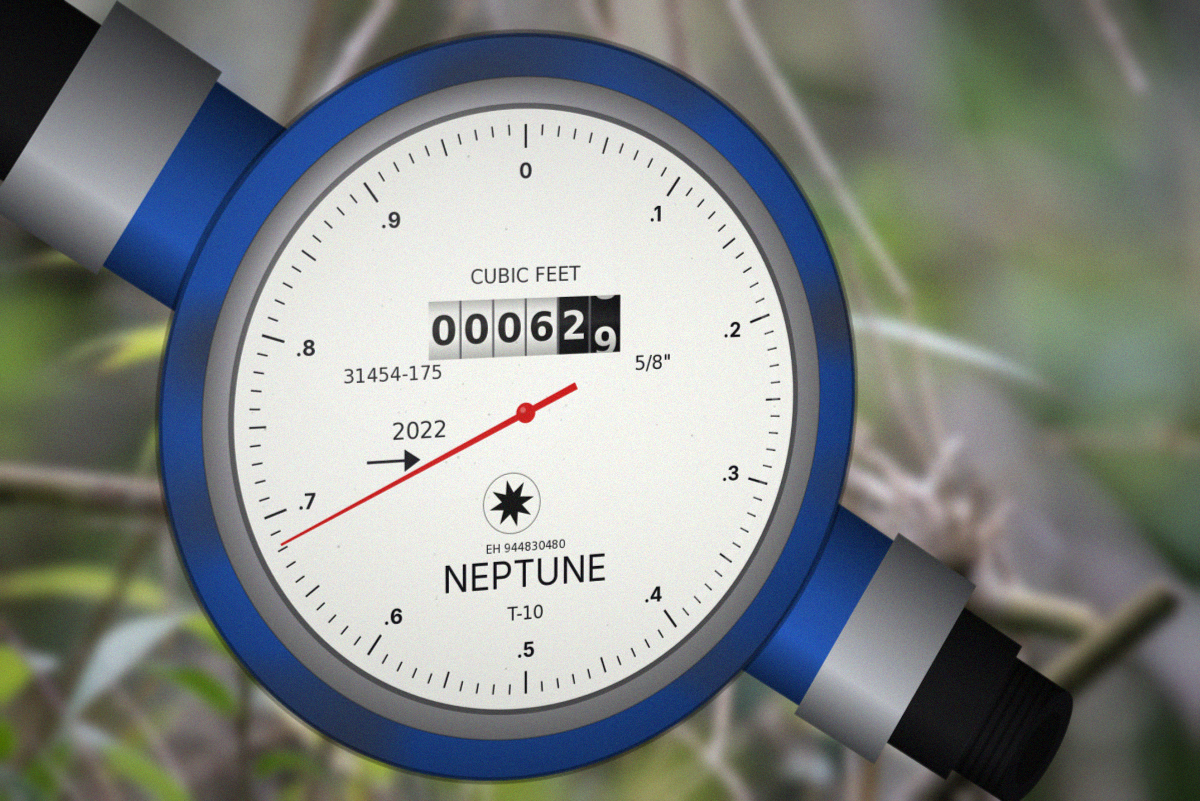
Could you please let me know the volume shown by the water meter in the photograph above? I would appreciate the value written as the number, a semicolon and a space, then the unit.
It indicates 628.68; ft³
